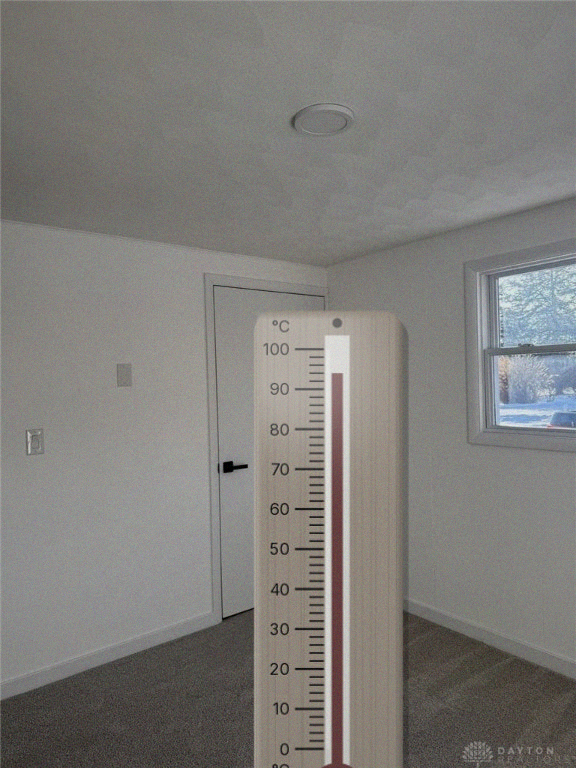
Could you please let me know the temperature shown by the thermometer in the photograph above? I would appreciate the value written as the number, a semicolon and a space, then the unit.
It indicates 94; °C
